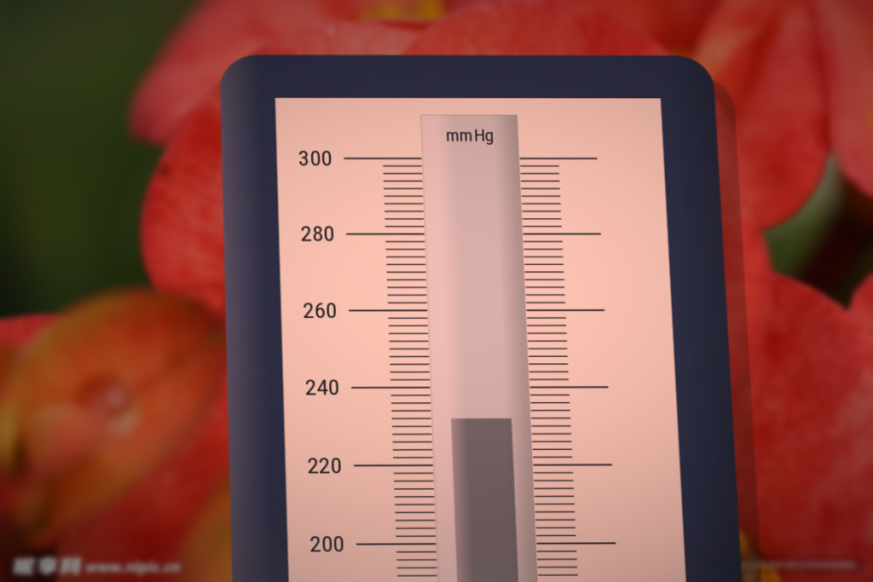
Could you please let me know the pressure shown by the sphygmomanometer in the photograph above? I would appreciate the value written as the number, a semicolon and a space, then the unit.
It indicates 232; mmHg
